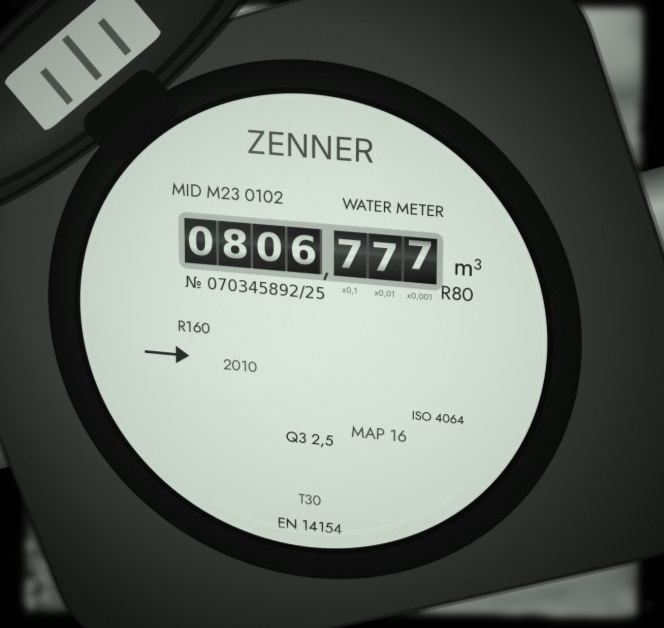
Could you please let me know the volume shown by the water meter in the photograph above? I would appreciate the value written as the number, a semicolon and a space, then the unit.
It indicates 806.777; m³
